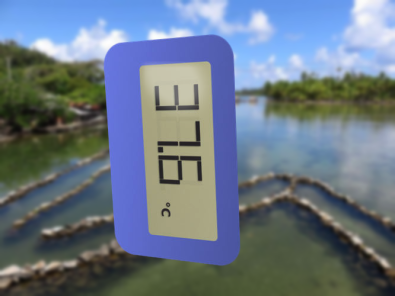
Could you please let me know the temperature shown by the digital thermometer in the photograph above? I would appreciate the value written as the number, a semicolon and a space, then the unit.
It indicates 37.6; °C
